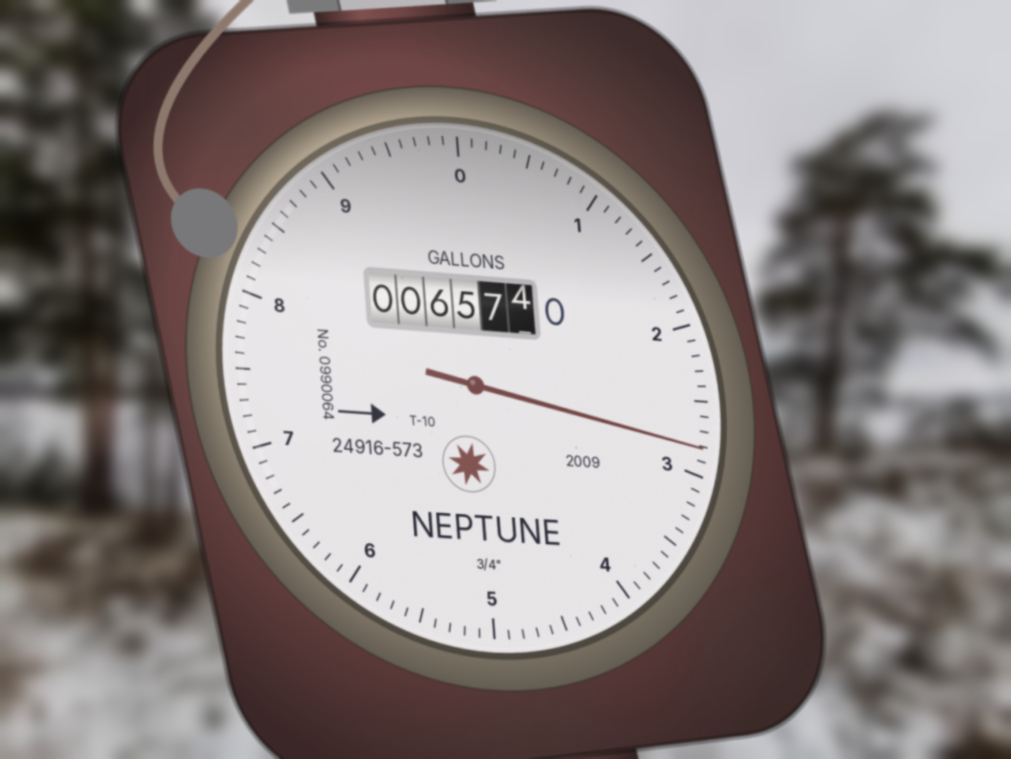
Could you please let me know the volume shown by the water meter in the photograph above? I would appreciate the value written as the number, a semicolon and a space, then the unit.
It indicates 65742.8; gal
